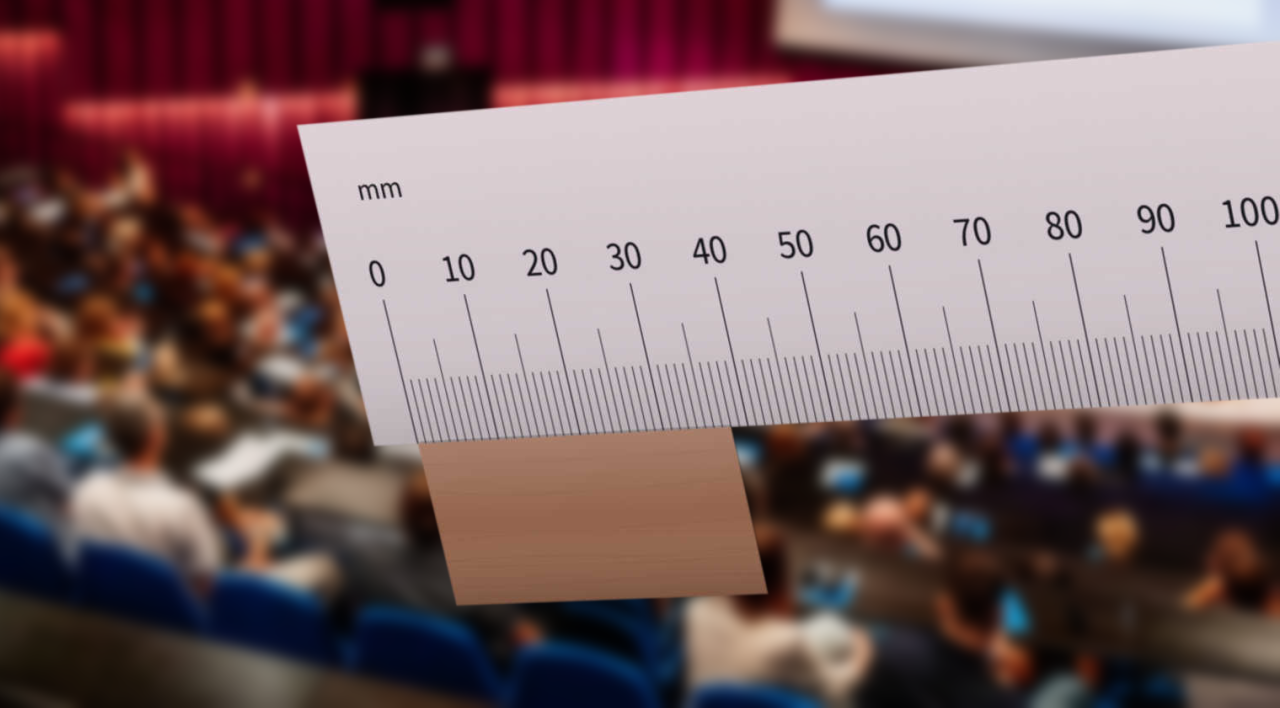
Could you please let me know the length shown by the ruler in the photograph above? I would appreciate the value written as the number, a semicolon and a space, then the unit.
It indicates 38; mm
